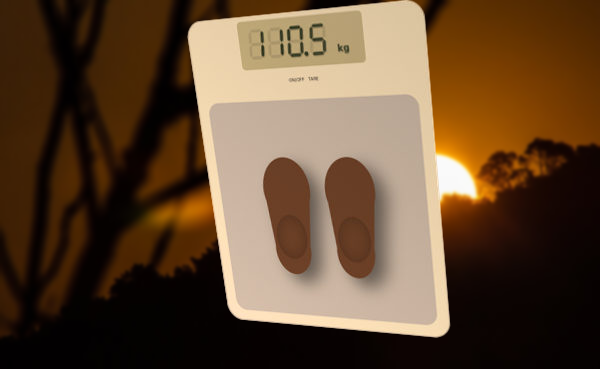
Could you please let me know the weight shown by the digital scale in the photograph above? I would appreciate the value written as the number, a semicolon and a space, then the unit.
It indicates 110.5; kg
